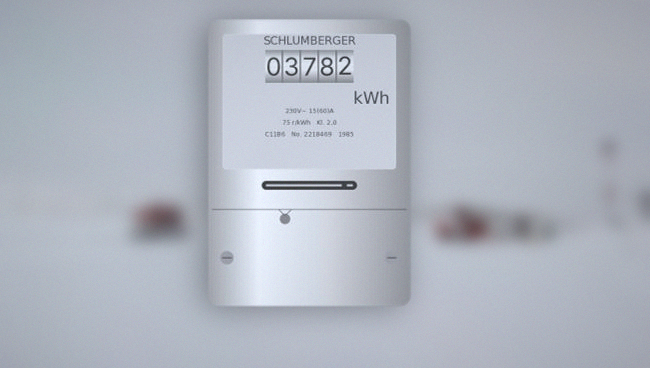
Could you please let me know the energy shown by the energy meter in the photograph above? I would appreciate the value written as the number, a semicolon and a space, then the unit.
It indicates 3782; kWh
